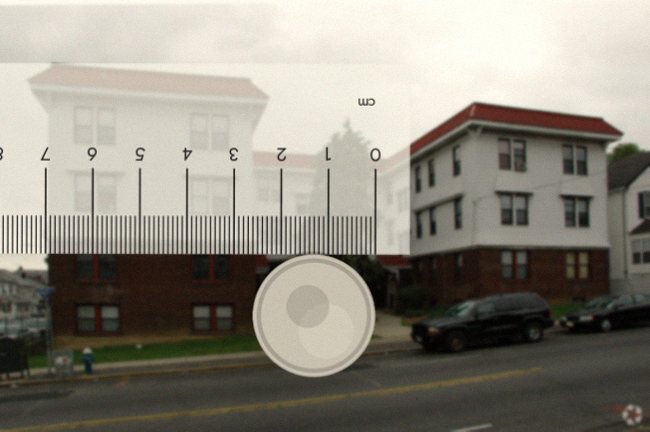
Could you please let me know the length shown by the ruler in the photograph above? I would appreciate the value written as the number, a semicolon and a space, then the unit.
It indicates 2.6; cm
